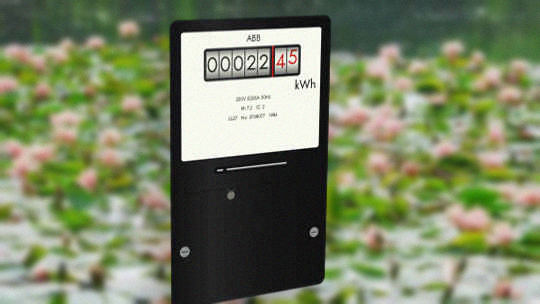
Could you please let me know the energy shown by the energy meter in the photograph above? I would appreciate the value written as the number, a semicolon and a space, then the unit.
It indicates 22.45; kWh
